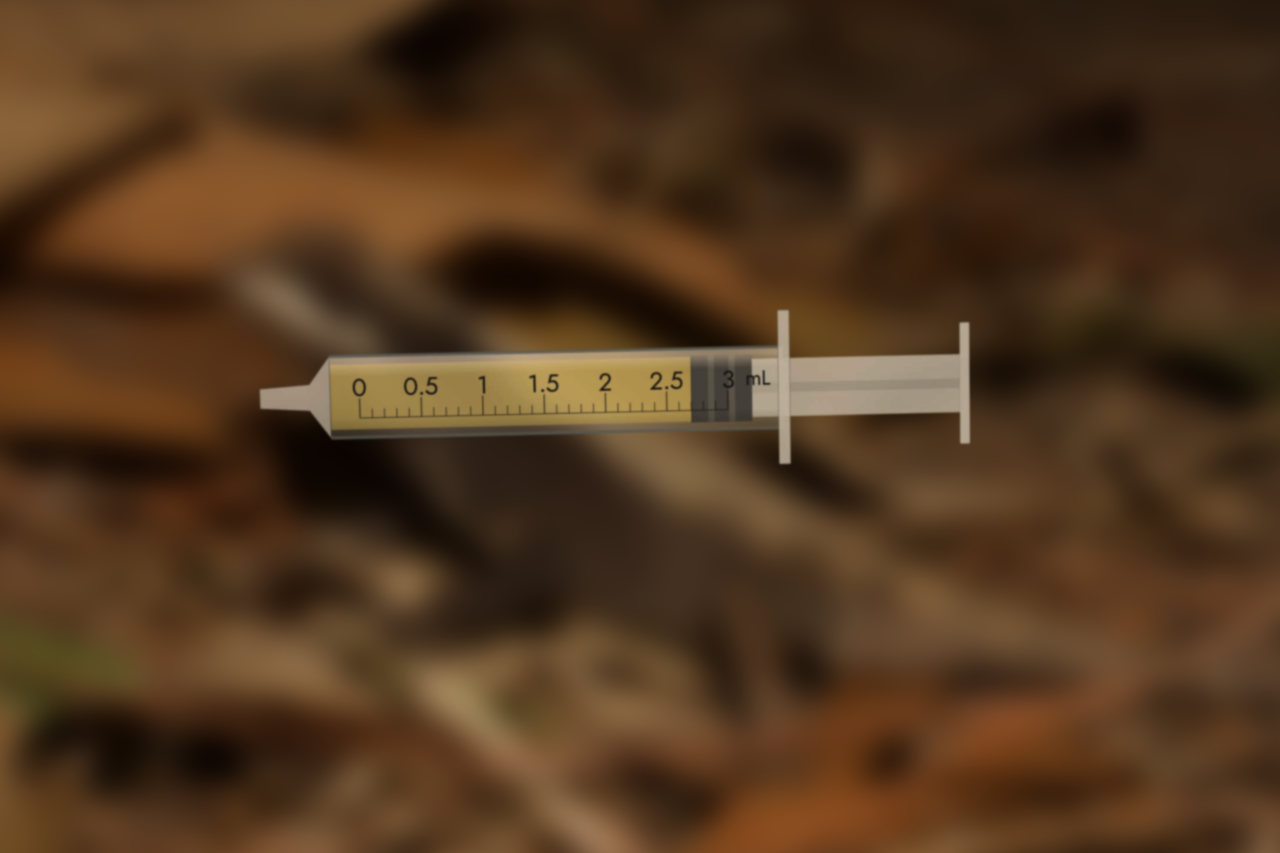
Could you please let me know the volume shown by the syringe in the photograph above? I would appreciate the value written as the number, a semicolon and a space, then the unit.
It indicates 2.7; mL
